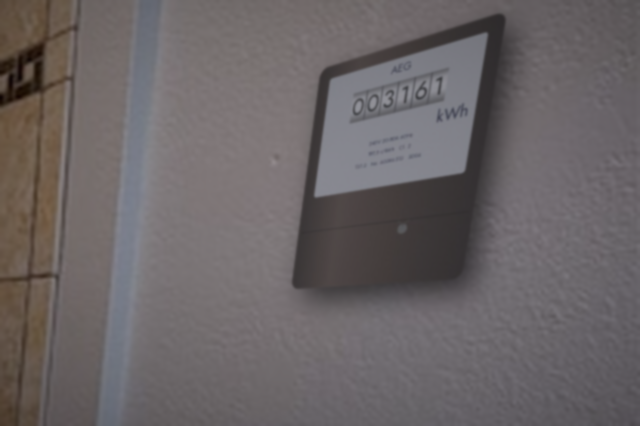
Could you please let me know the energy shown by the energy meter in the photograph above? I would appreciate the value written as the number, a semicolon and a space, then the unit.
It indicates 3161; kWh
